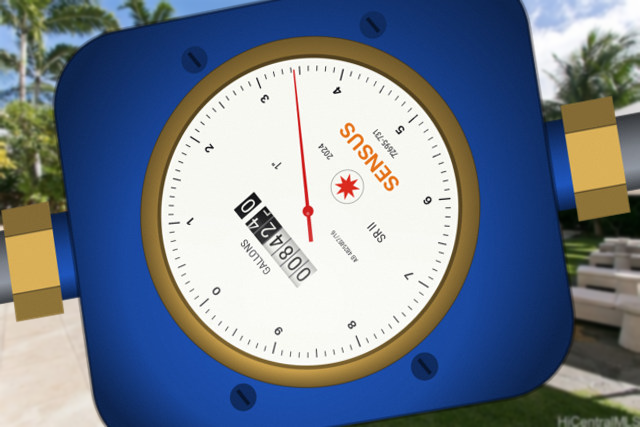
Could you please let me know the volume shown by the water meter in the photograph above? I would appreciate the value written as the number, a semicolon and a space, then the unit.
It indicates 84243.4; gal
